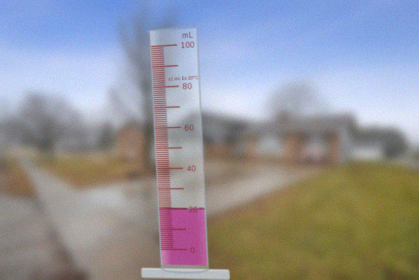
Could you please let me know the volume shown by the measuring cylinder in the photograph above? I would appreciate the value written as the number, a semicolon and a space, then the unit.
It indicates 20; mL
